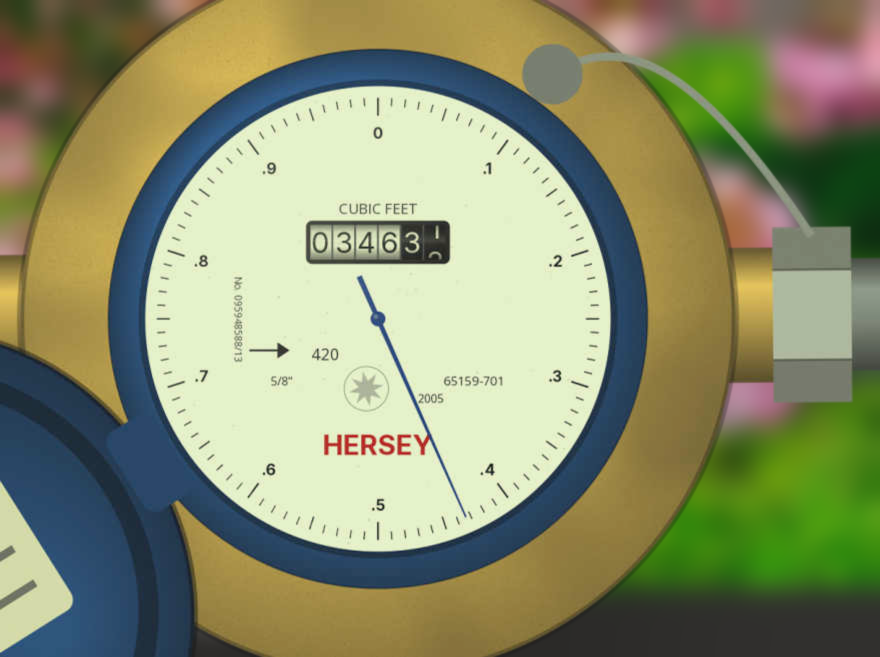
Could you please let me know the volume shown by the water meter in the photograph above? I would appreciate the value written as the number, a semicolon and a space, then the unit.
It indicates 34631.43; ft³
